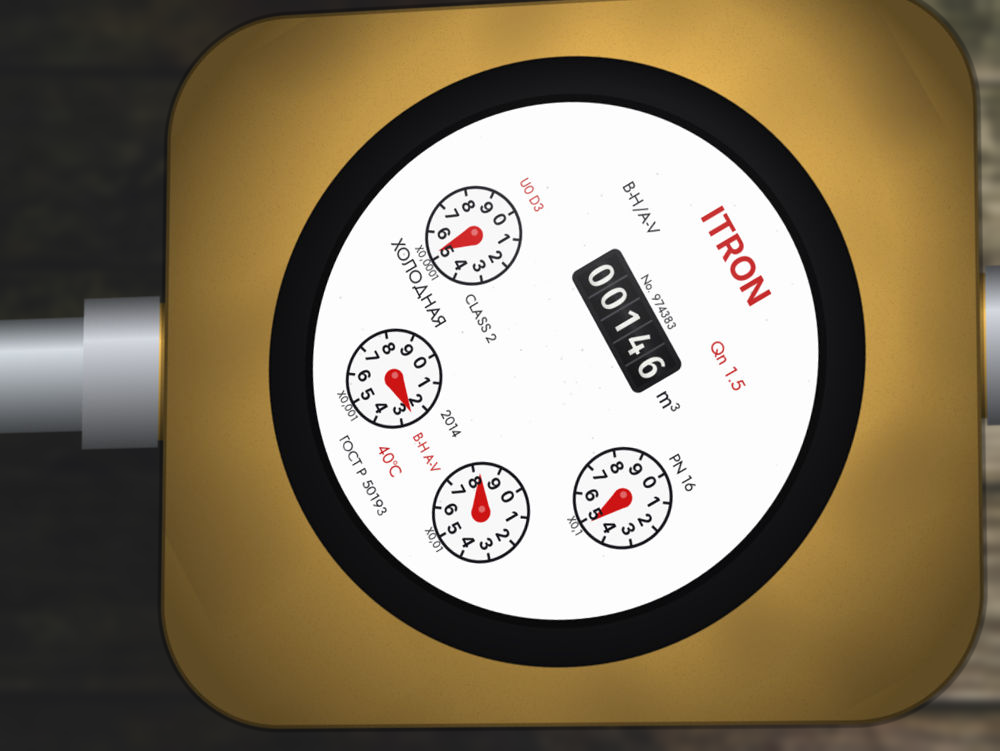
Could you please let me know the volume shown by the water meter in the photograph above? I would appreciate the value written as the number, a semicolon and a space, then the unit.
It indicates 146.4825; m³
